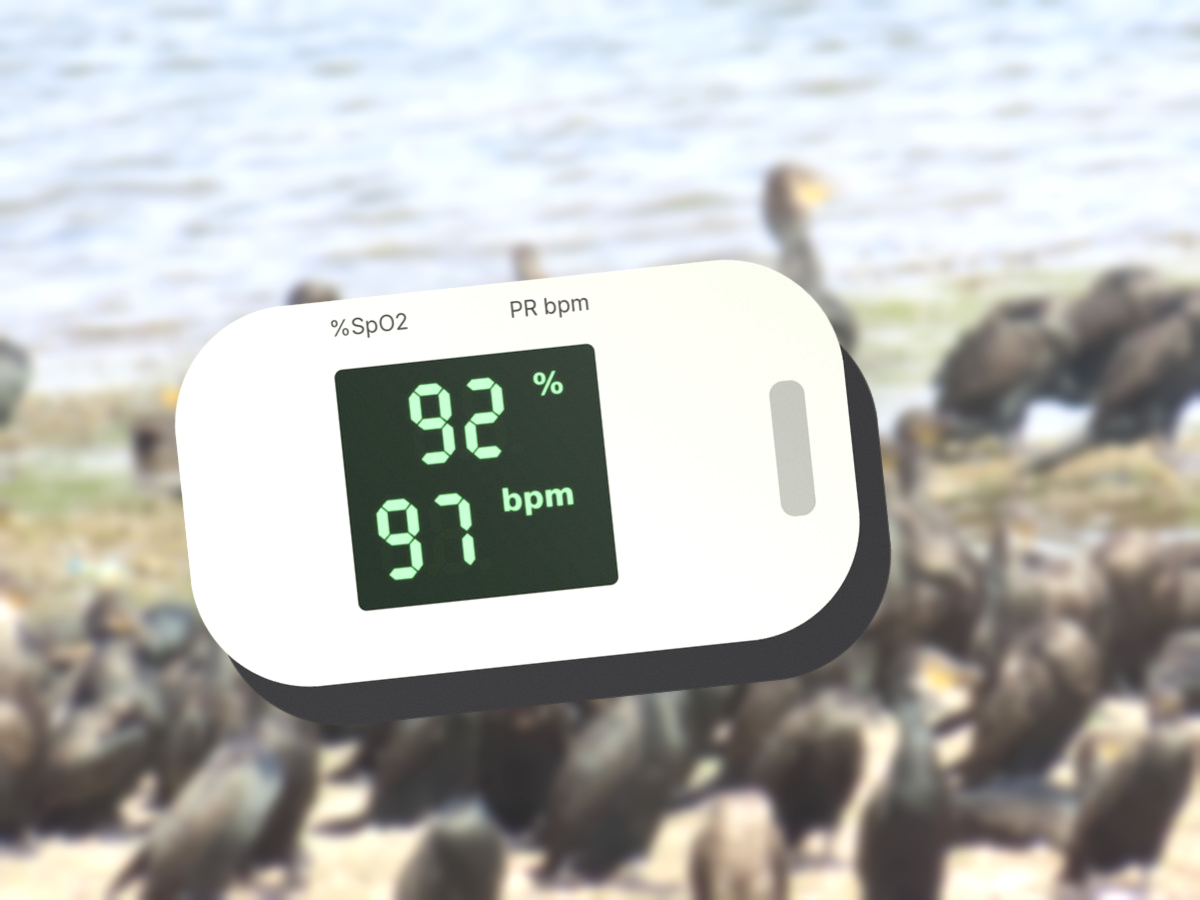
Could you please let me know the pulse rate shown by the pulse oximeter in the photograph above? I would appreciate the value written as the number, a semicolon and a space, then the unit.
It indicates 97; bpm
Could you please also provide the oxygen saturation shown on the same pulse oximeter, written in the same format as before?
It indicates 92; %
